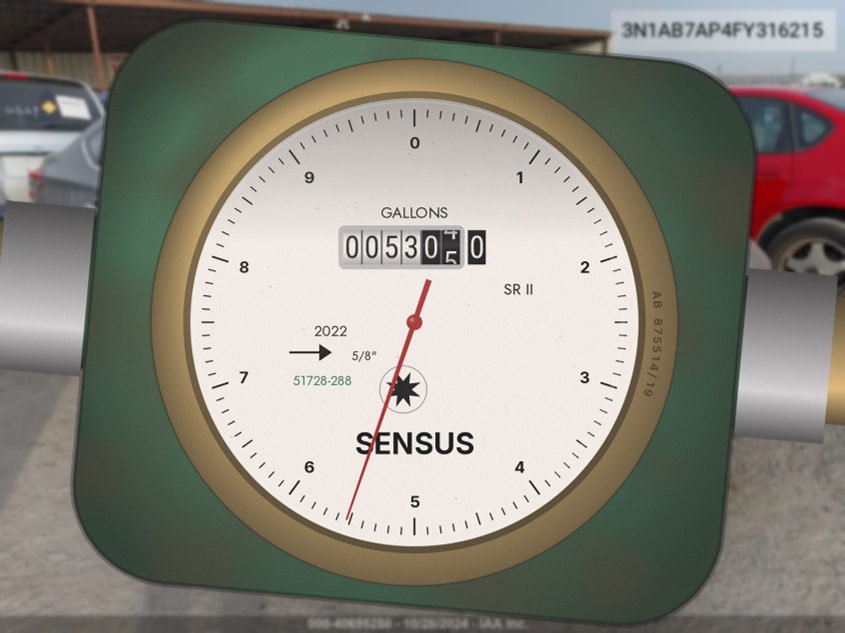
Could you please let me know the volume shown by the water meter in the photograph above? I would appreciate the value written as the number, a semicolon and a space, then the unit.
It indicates 53045.5; gal
